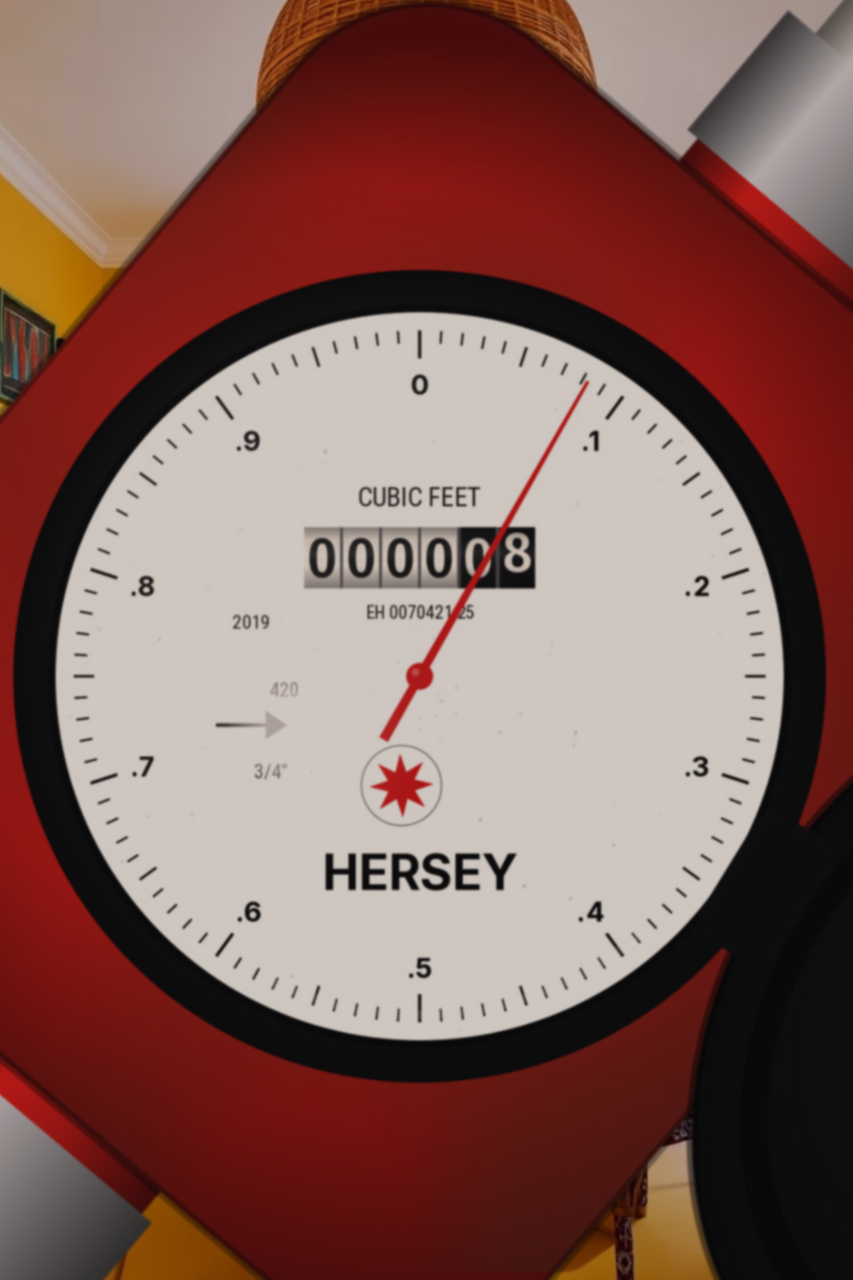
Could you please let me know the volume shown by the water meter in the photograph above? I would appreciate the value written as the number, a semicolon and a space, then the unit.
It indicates 8.08; ft³
